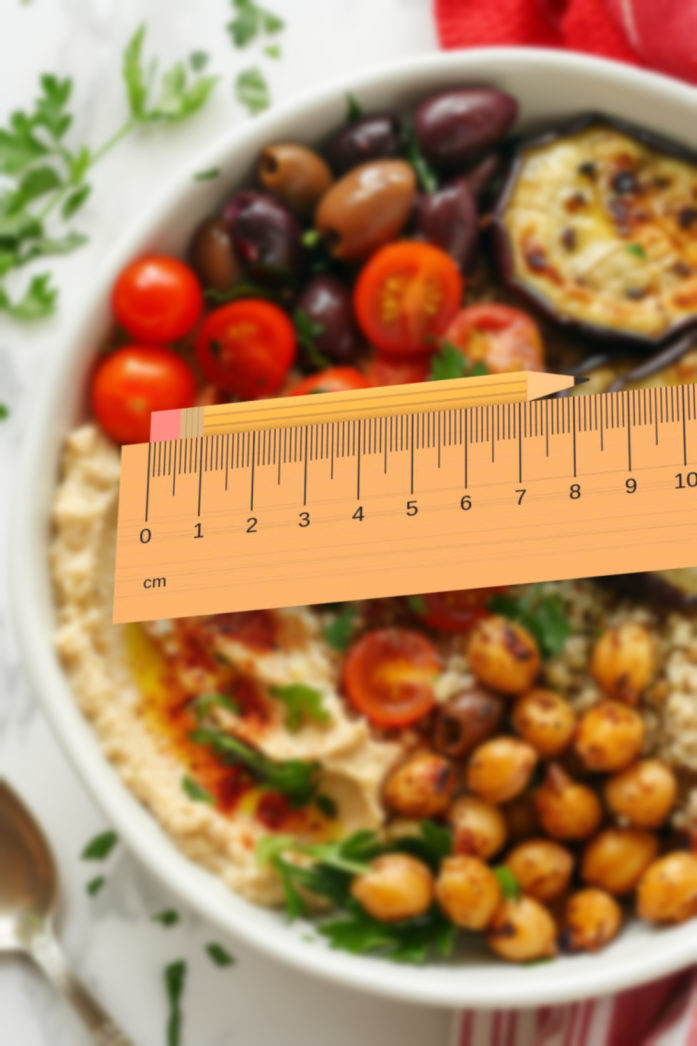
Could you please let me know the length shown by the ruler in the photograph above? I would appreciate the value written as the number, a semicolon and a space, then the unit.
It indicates 8.3; cm
